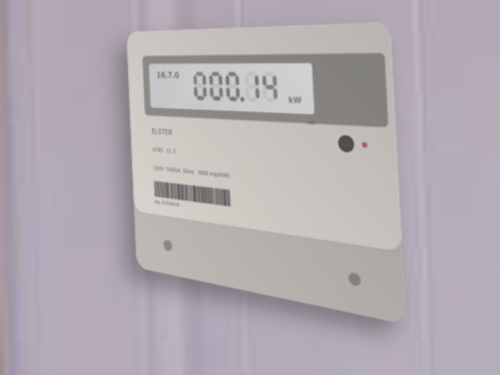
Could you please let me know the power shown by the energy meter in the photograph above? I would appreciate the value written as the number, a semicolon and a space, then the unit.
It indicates 0.14; kW
